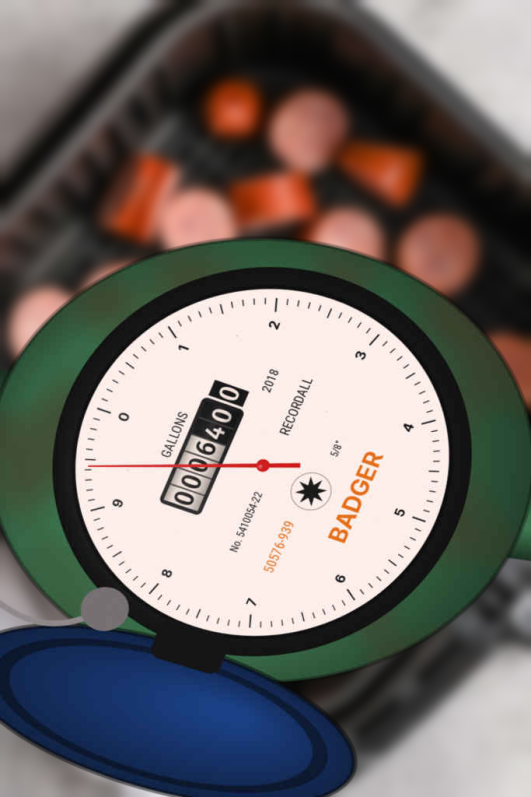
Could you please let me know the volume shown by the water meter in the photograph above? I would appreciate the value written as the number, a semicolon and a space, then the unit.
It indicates 6399.4; gal
